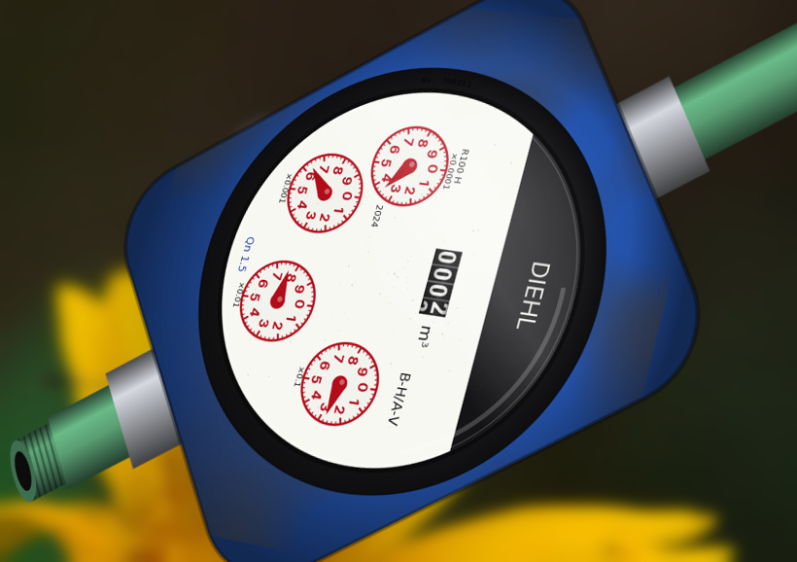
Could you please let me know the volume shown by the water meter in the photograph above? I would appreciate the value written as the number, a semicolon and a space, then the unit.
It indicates 2.2763; m³
